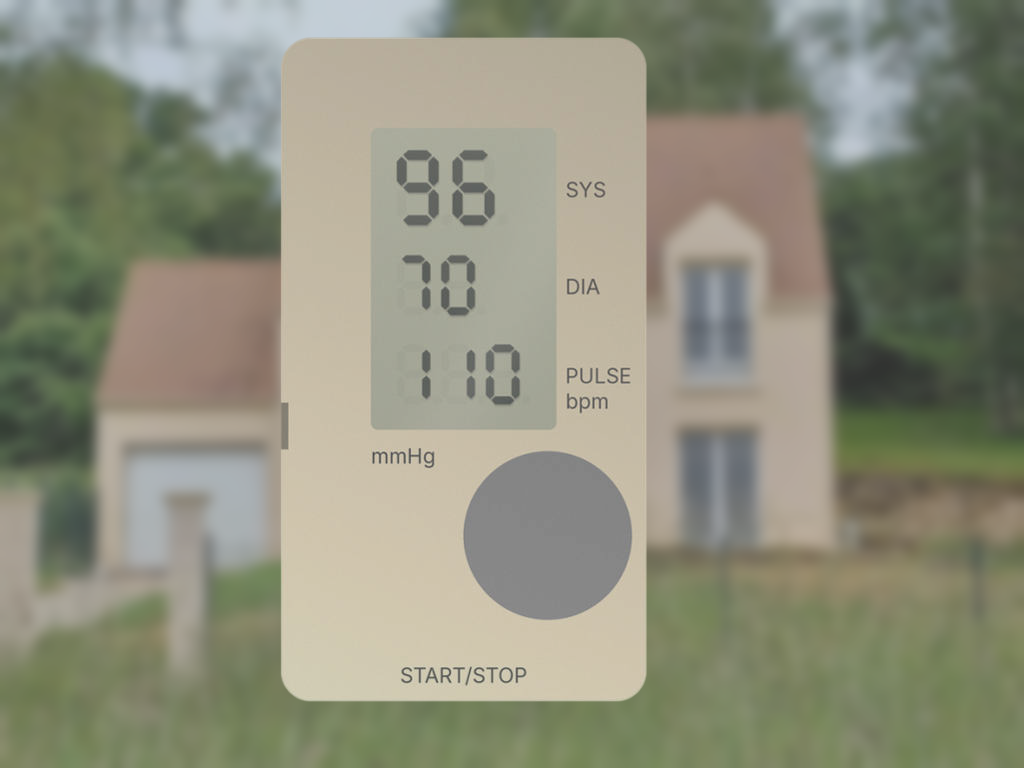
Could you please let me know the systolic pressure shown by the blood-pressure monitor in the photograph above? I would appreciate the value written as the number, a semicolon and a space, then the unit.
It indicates 96; mmHg
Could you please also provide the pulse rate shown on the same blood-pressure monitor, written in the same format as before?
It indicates 110; bpm
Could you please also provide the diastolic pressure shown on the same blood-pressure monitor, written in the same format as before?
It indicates 70; mmHg
